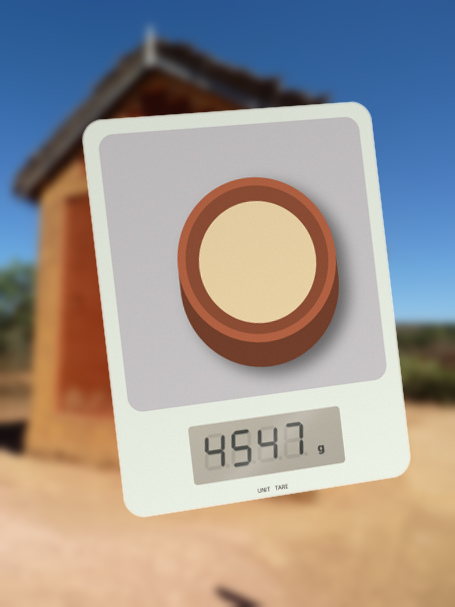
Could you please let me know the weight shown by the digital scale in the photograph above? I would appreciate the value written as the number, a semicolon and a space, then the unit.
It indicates 4547; g
